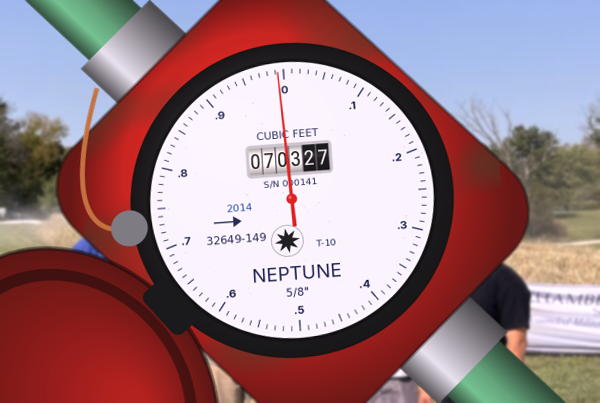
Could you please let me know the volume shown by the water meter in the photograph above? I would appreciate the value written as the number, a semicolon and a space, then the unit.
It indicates 70326.99; ft³
